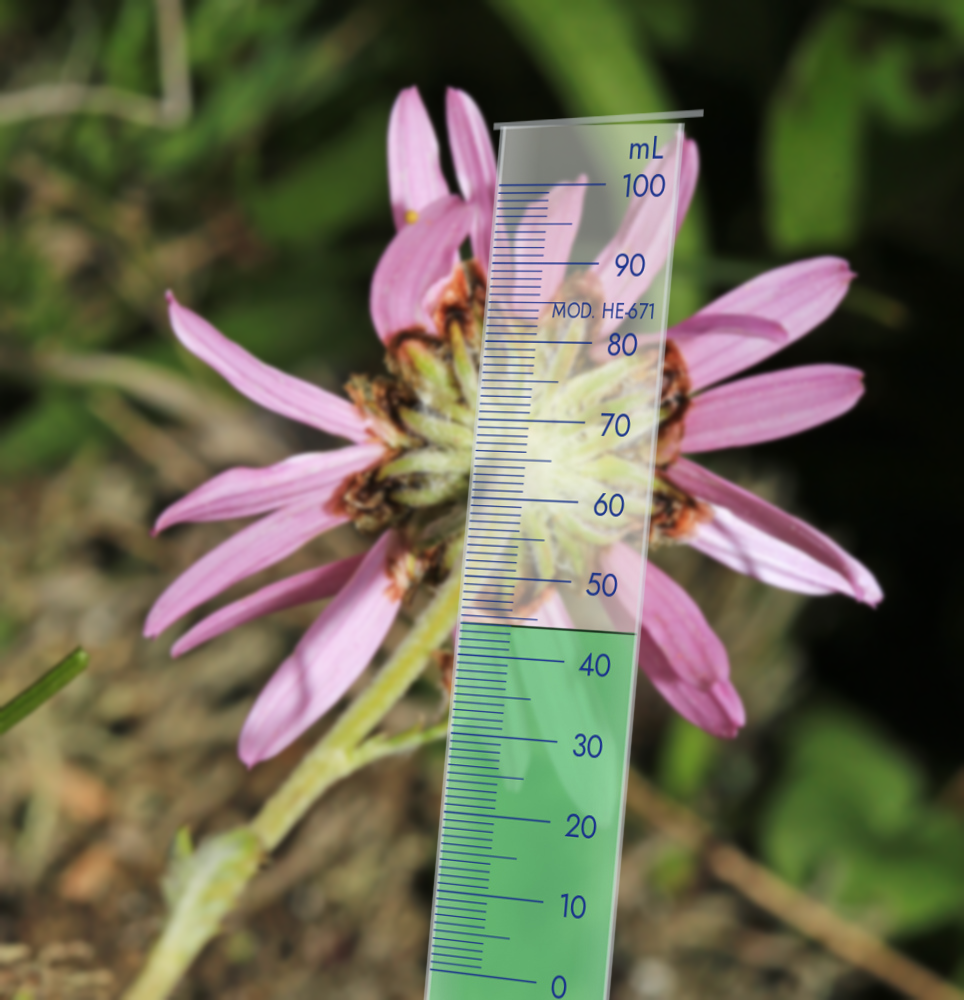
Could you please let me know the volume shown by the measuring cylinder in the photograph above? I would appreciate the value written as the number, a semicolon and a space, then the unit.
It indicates 44; mL
